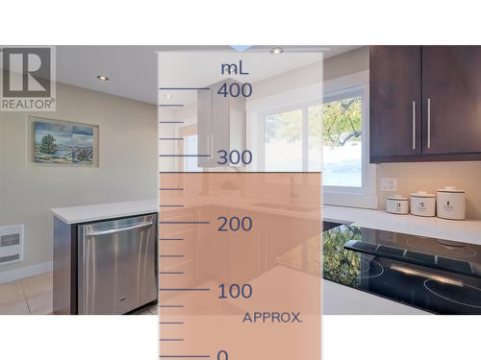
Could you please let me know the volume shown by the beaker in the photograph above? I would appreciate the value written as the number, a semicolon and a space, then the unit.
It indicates 275; mL
